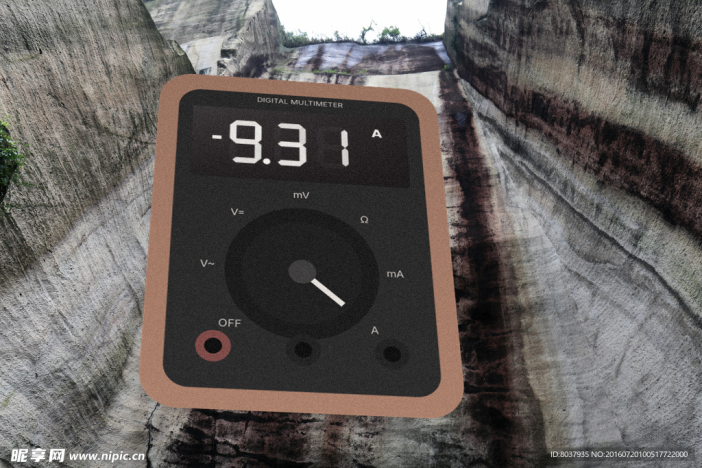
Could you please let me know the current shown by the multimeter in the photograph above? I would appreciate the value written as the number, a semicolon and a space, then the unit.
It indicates -9.31; A
